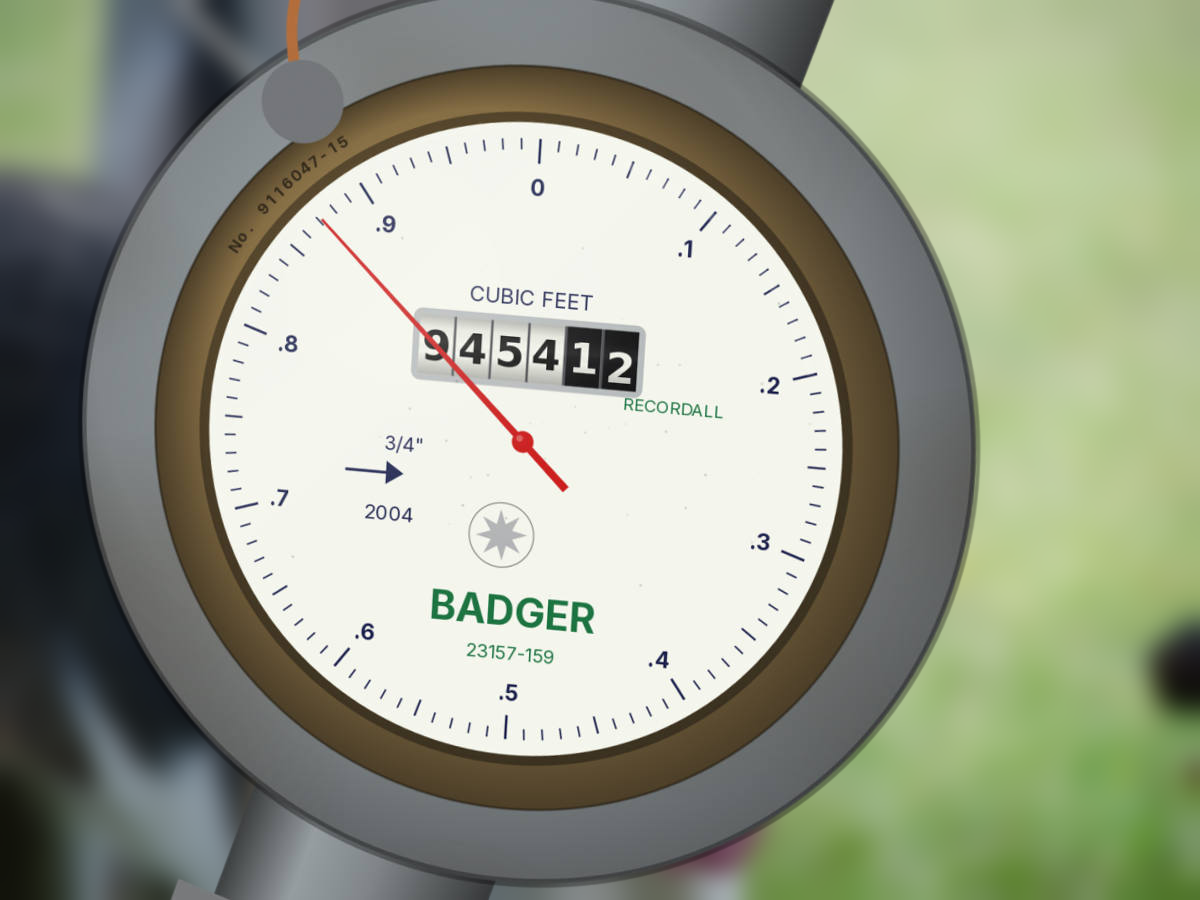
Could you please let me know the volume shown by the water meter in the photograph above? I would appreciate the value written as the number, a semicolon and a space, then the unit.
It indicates 945411.87; ft³
